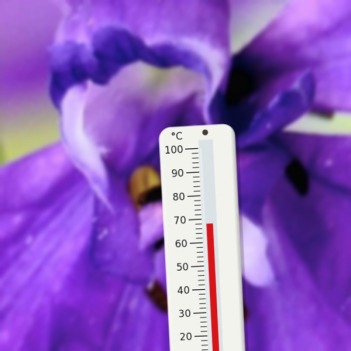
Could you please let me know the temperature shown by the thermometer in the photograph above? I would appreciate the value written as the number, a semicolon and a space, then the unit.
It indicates 68; °C
